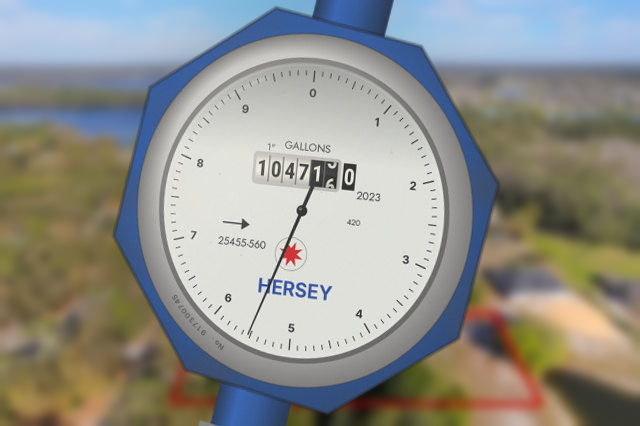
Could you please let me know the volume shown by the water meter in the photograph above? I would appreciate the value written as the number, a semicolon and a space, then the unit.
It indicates 1047155.5; gal
